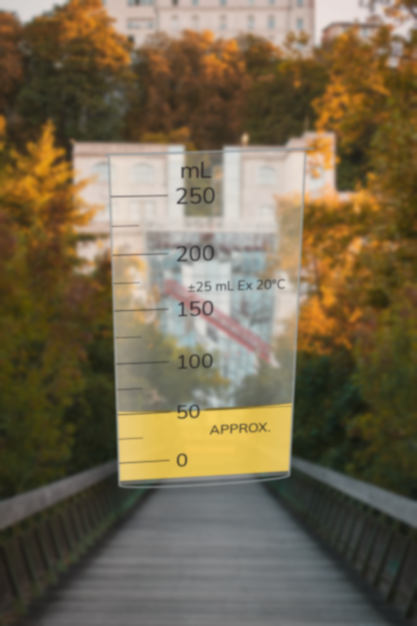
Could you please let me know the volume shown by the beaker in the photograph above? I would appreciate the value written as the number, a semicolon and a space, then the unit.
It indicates 50; mL
